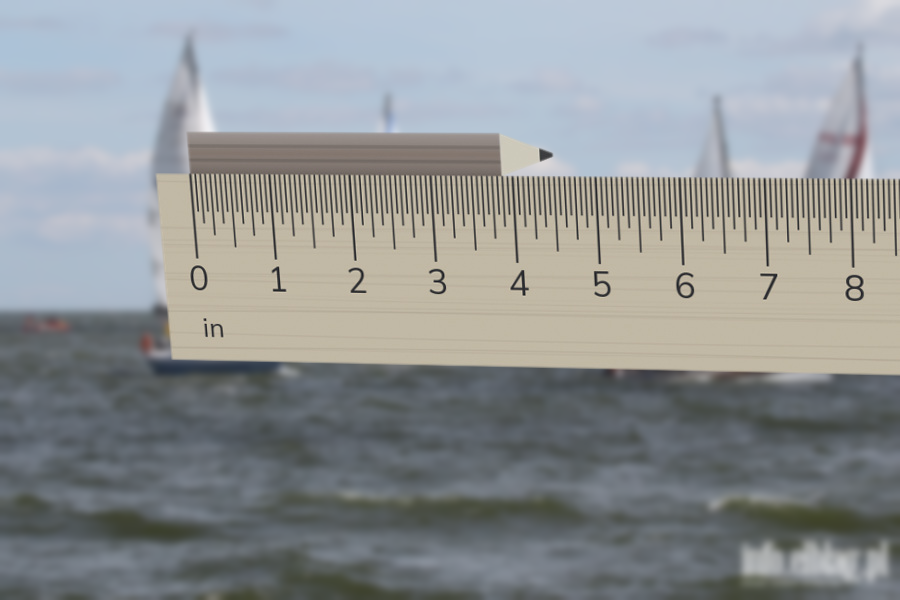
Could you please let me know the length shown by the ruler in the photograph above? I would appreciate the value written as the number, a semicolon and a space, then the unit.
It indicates 4.5; in
